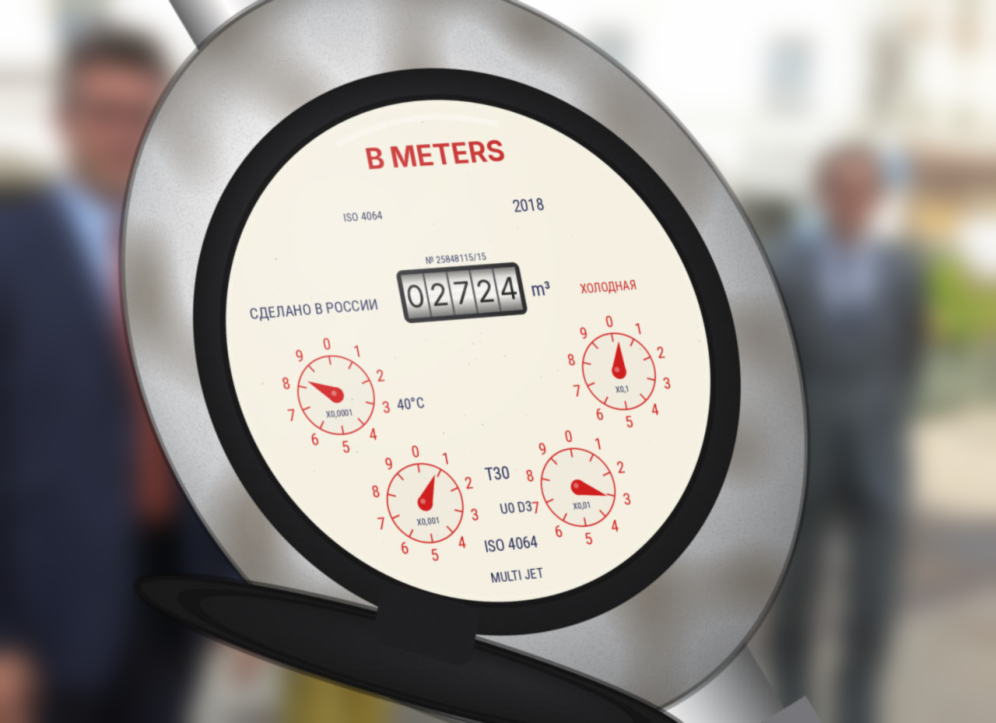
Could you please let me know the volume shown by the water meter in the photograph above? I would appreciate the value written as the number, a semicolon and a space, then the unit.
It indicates 2724.0308; m³
